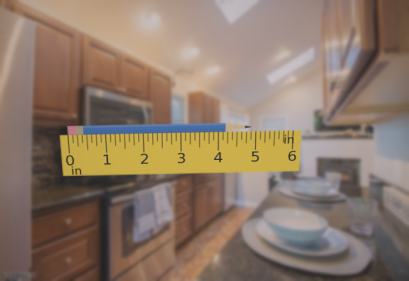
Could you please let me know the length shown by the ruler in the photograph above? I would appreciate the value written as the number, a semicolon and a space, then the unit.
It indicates 4.875; in
